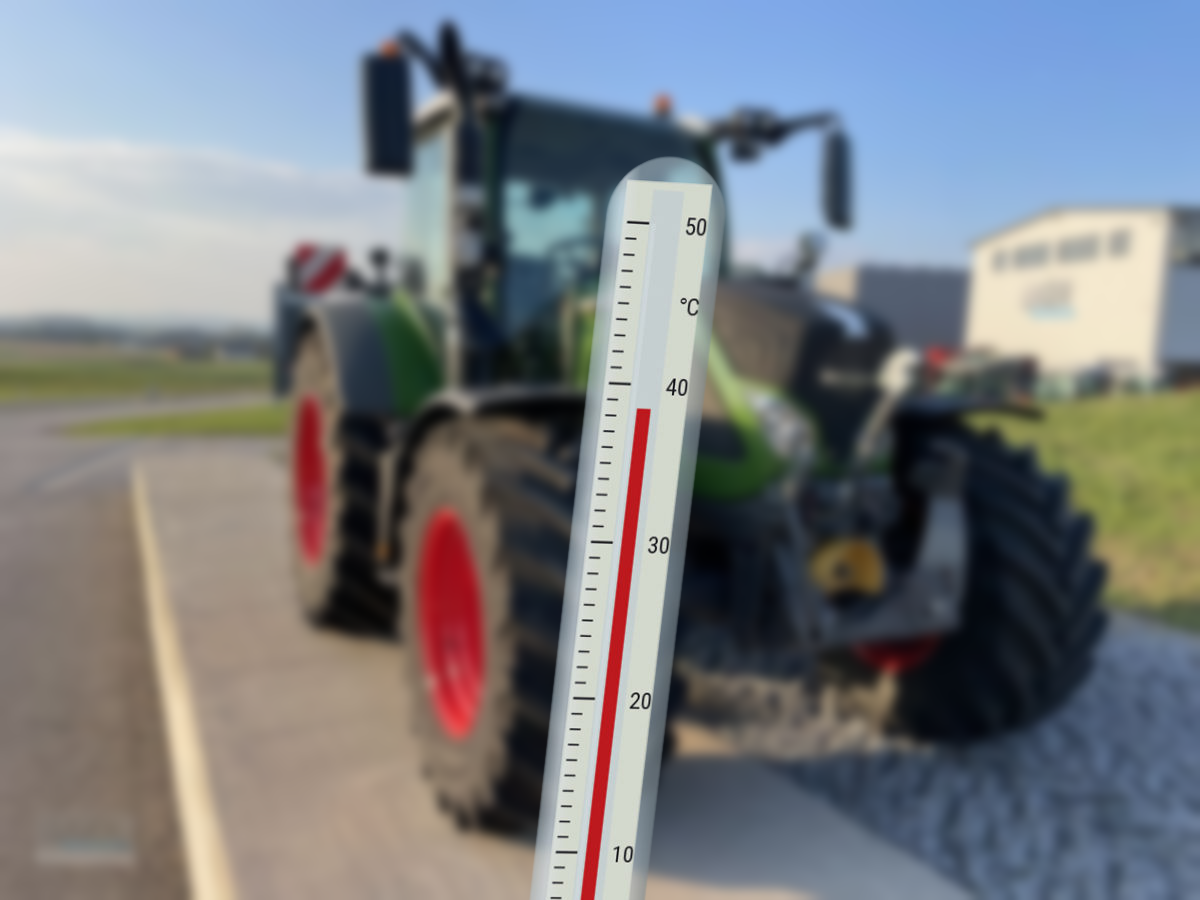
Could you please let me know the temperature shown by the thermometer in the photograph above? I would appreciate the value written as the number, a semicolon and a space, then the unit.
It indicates 38.5; °C
